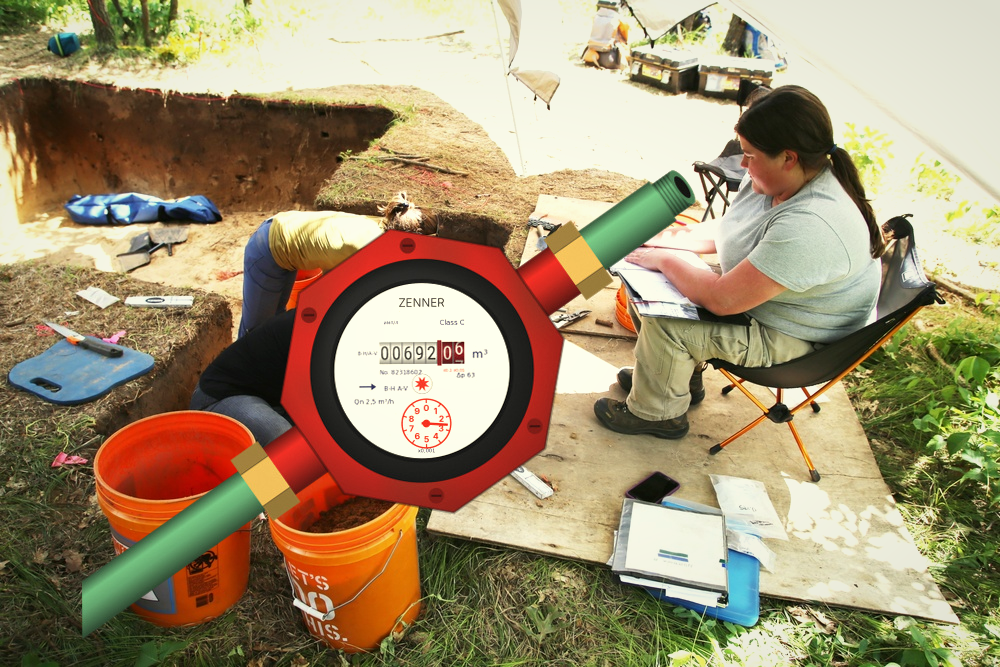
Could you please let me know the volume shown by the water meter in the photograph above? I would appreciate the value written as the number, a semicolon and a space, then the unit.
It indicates 692.062; m³
